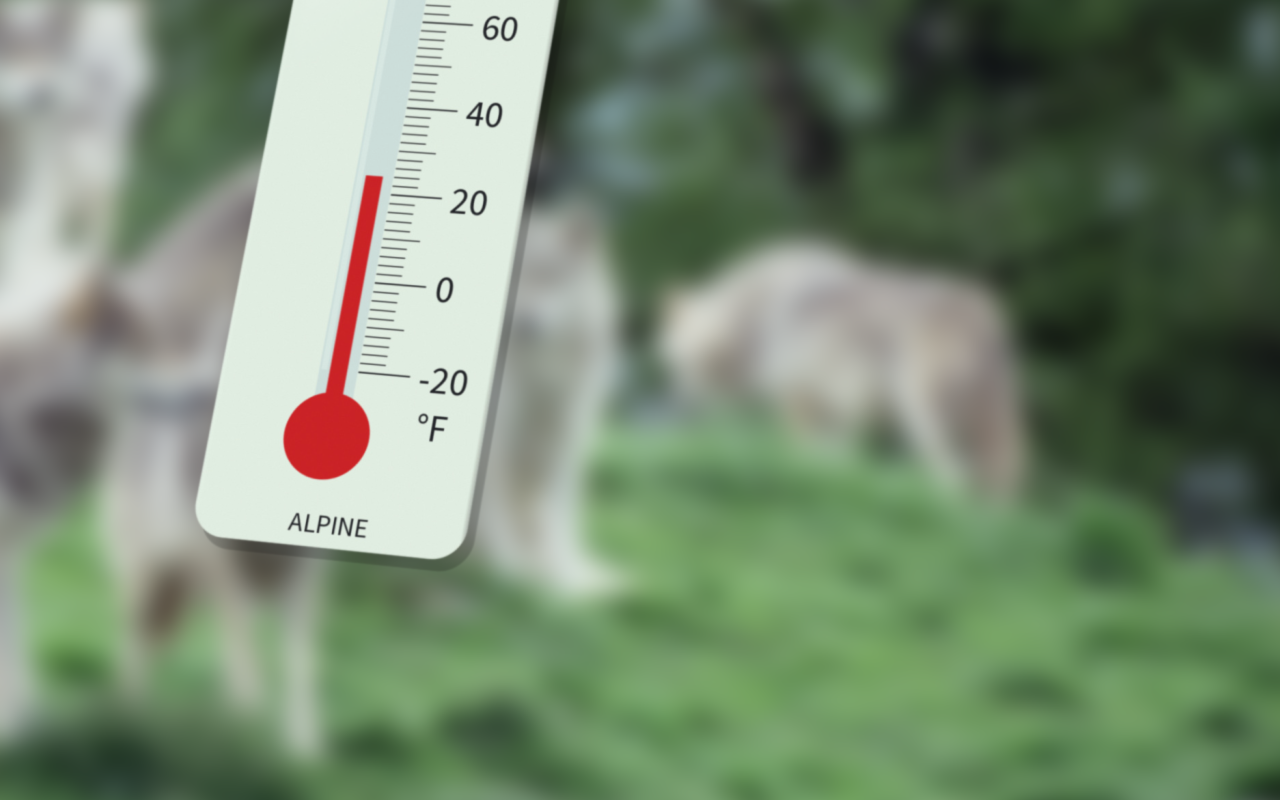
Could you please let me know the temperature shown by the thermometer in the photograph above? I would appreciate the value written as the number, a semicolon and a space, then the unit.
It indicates 24; °F
